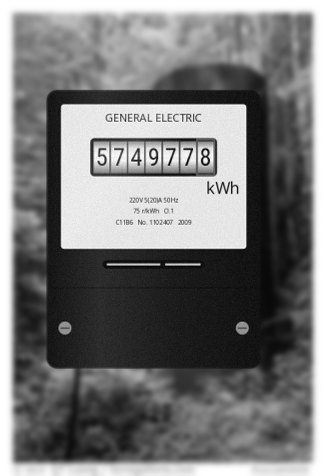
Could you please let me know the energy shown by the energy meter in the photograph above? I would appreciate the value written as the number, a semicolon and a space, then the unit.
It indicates 574977.8; kWh
